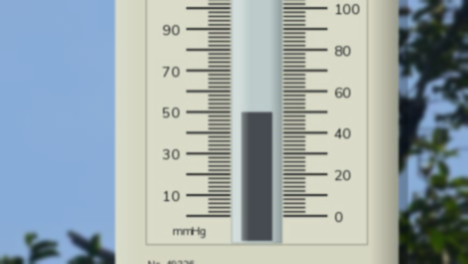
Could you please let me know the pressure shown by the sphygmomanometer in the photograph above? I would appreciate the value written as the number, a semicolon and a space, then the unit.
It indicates 50; mmHg
